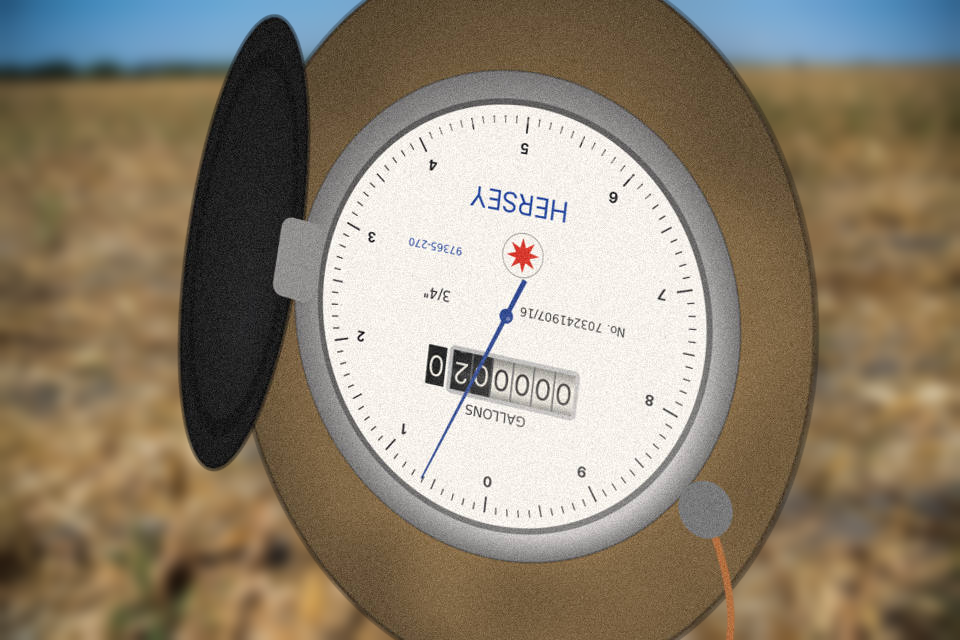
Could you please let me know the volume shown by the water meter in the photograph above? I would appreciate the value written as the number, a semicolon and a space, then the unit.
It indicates 20.6; gal
